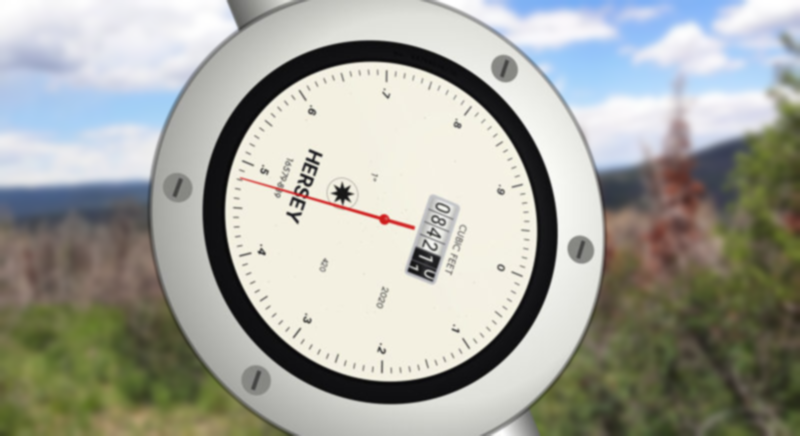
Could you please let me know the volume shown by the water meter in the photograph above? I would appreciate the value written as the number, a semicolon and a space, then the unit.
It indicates 84210.48; ft³
